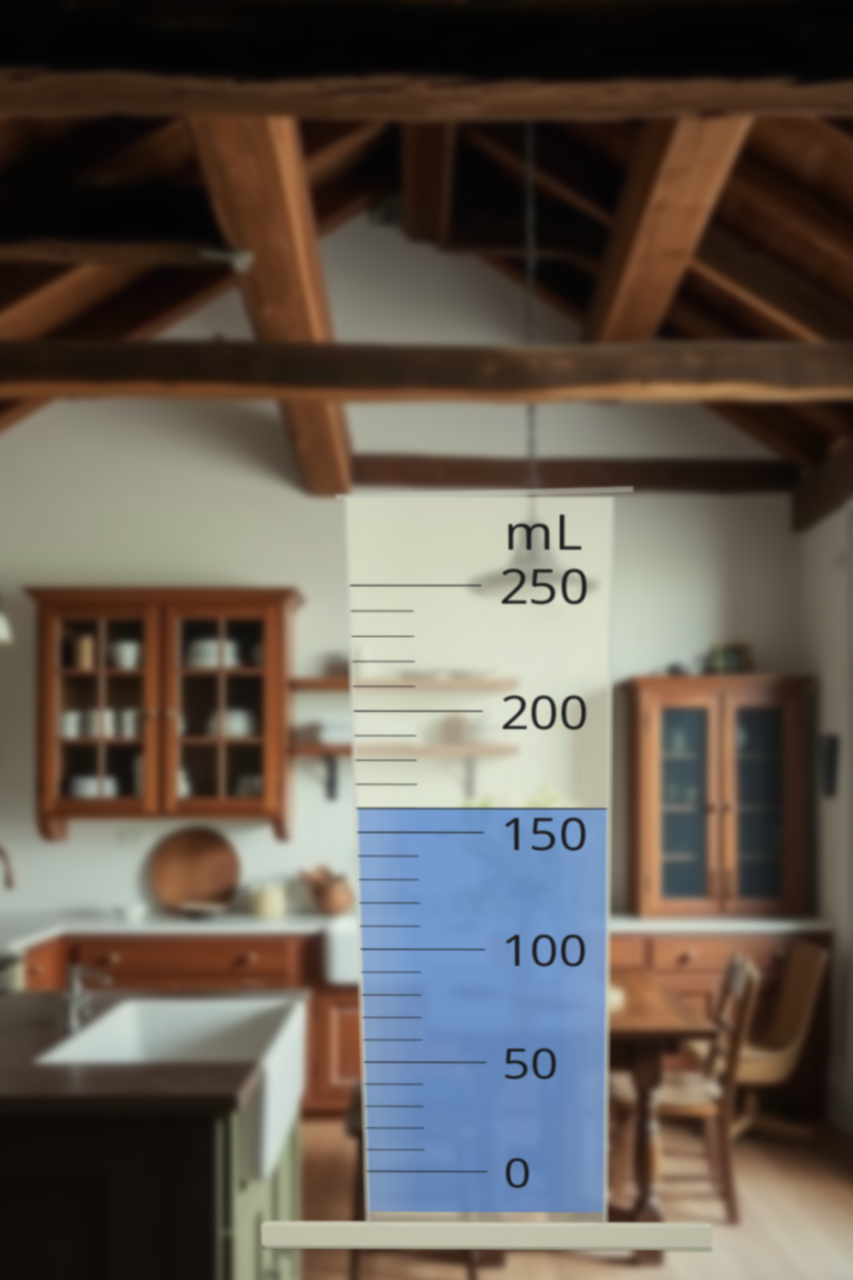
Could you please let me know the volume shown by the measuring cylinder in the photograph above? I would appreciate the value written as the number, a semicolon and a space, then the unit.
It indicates 160; mL
